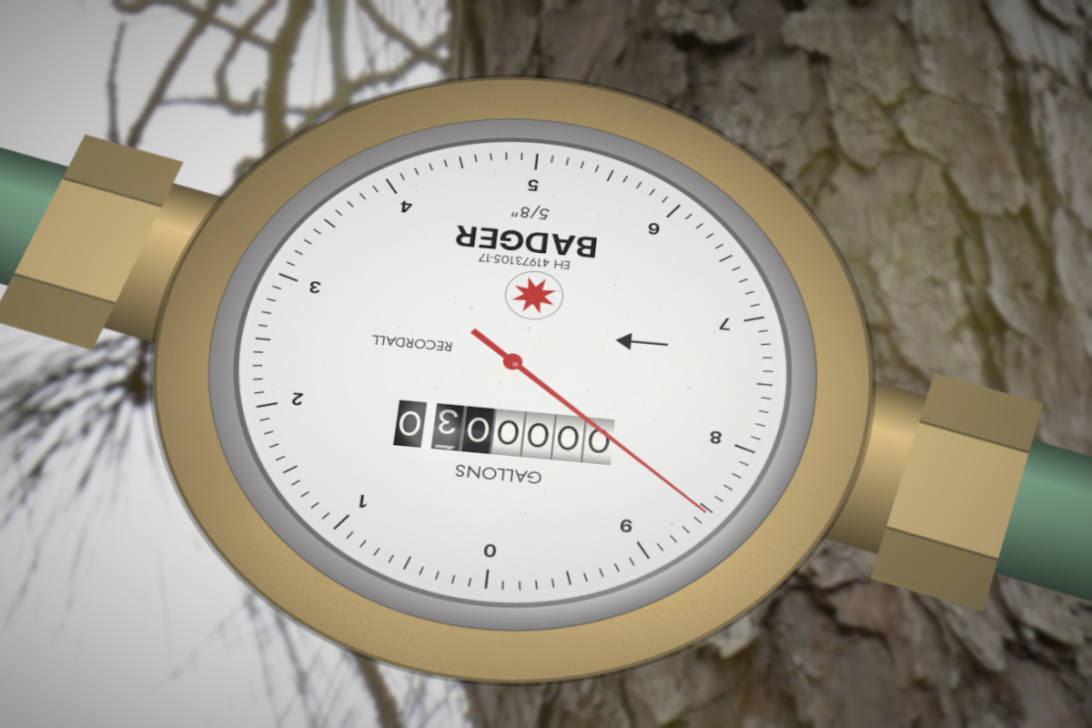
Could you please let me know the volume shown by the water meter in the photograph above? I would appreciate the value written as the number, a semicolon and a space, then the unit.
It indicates 28.5; gal
